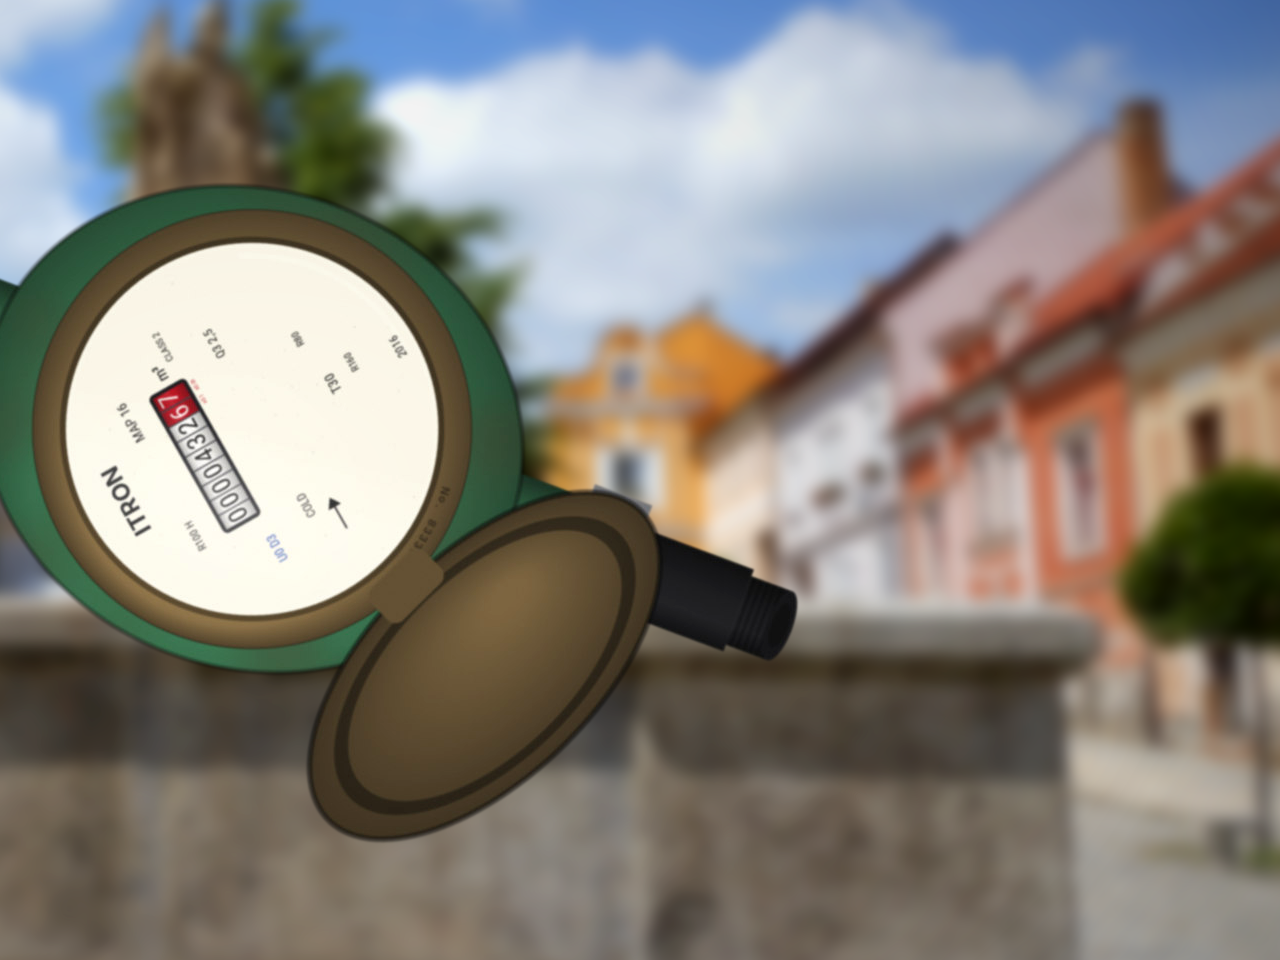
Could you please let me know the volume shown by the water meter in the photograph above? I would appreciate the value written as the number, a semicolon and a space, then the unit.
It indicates 432.67; m³
